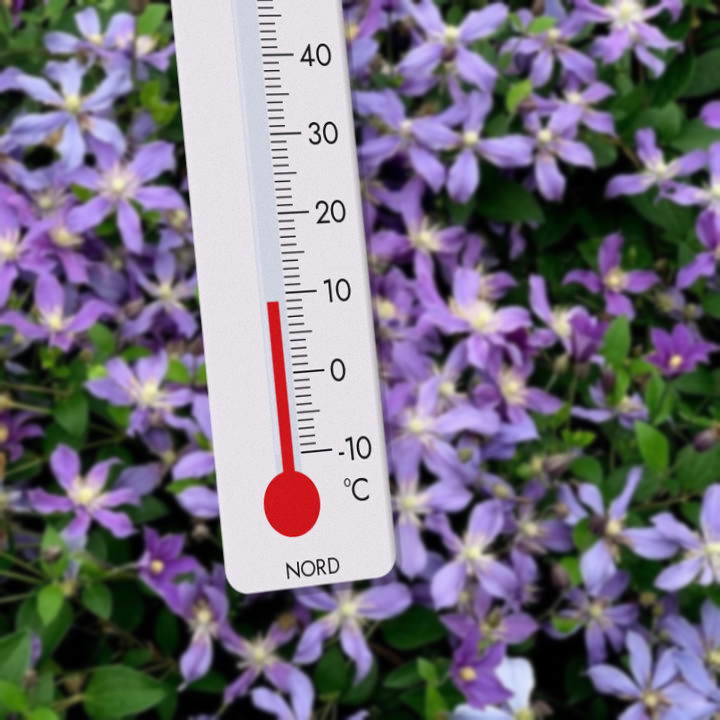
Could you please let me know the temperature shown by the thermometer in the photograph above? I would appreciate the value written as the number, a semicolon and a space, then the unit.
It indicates 9; °C
